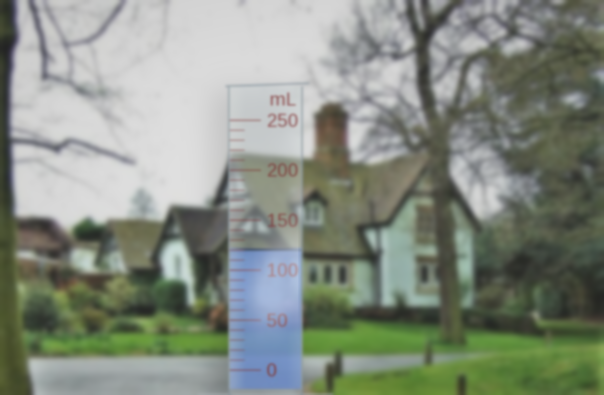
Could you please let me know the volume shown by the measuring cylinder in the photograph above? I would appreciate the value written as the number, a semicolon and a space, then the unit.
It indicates 120; mL
